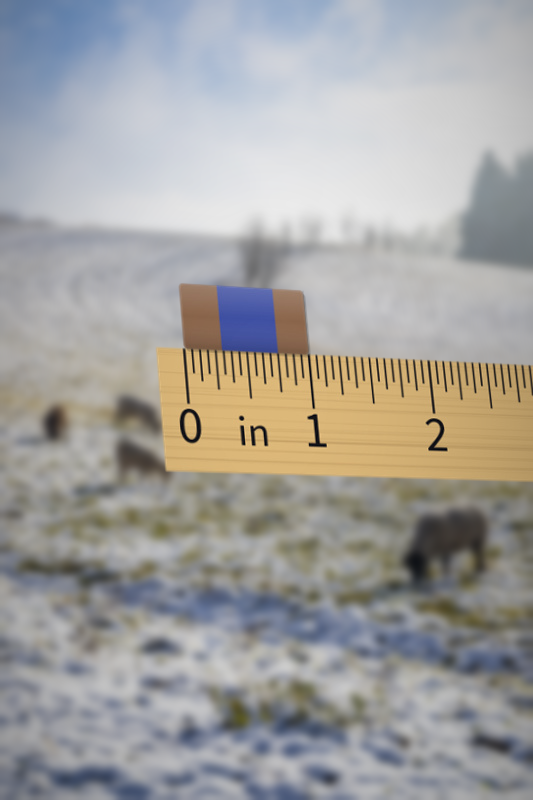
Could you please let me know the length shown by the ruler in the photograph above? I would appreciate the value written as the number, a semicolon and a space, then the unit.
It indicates 1; in
